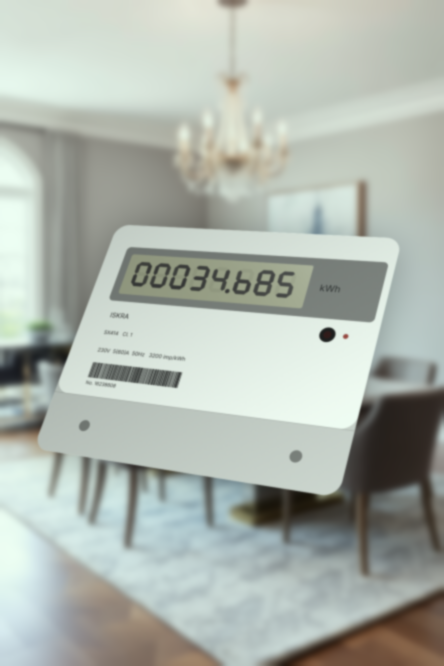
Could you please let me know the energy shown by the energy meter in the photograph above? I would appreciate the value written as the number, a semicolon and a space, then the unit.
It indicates 34.685; kWh
